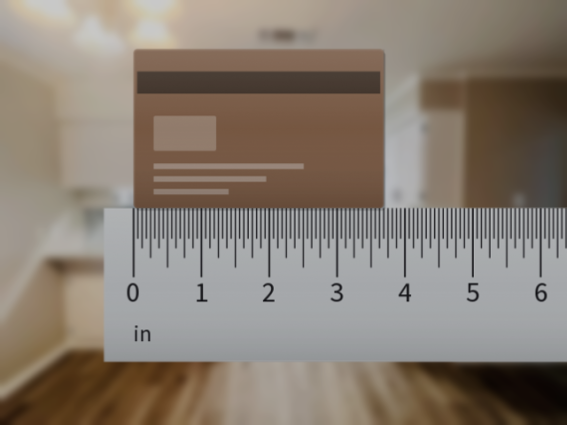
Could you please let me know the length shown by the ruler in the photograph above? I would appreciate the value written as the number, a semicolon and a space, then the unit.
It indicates 3.6875; in
